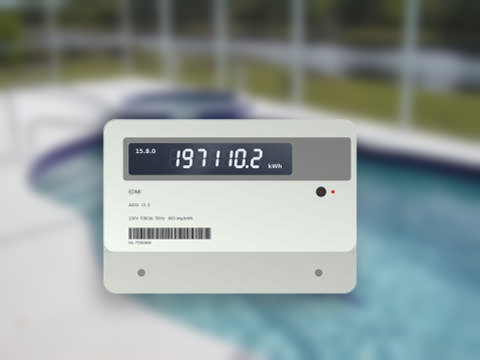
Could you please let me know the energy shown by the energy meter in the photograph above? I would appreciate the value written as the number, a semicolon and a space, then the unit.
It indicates 197110.2; kWh
